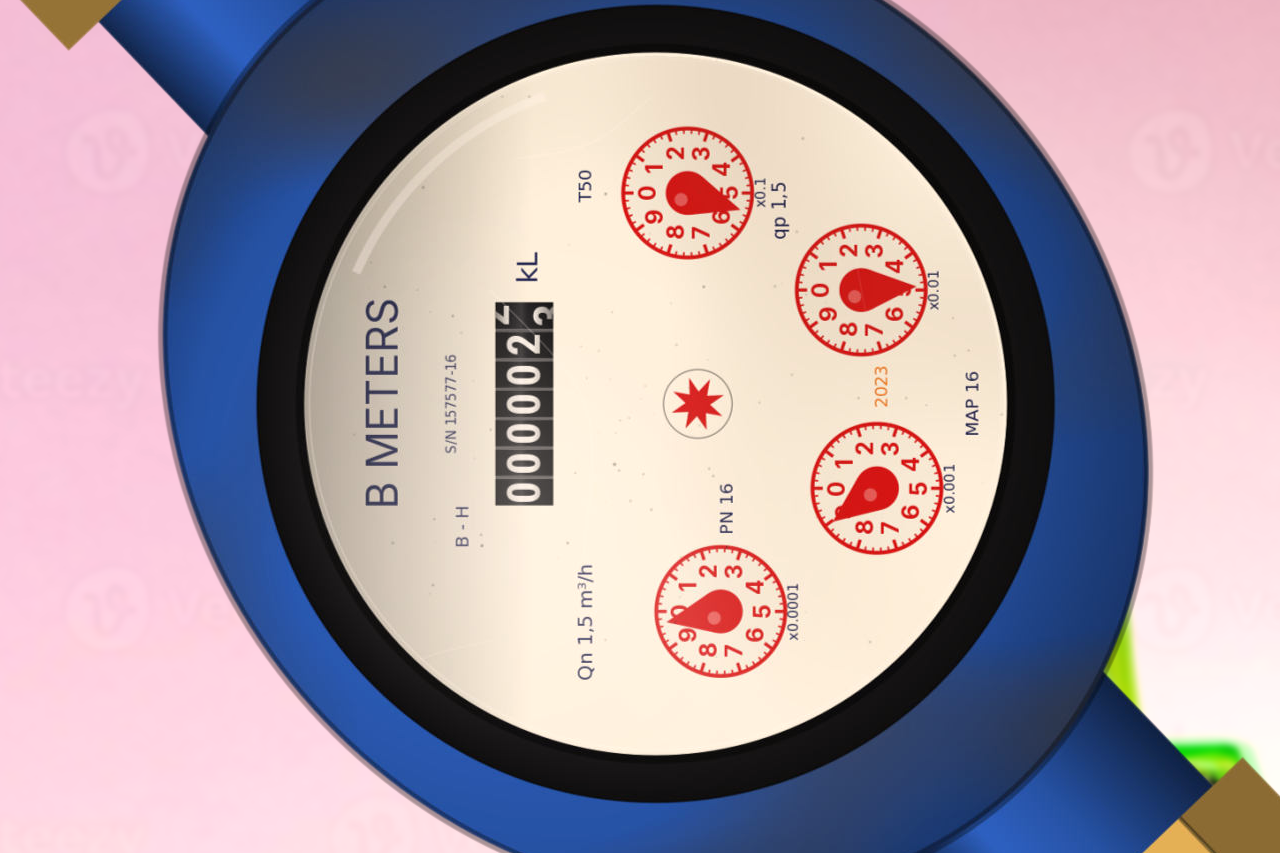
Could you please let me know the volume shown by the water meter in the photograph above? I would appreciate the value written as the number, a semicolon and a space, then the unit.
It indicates 22.5489; kL
